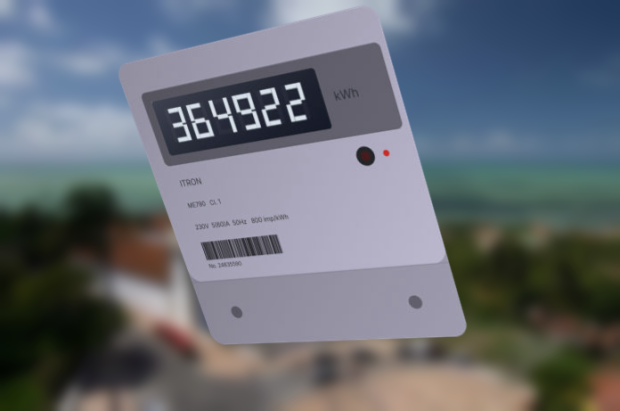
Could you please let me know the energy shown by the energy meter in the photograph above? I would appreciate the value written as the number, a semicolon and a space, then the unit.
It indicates 364922; kWh
